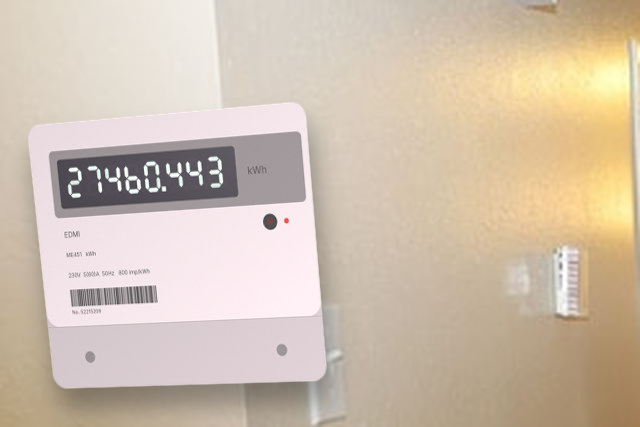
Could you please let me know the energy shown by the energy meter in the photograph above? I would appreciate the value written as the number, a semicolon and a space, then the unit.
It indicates 27460.443; kWh
